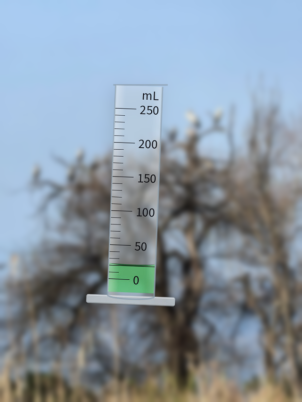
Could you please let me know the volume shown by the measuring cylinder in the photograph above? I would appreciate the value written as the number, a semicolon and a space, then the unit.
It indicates 20; mL
